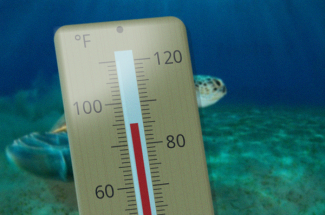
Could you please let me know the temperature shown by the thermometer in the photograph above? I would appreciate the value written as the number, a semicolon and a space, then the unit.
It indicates 90; °F
